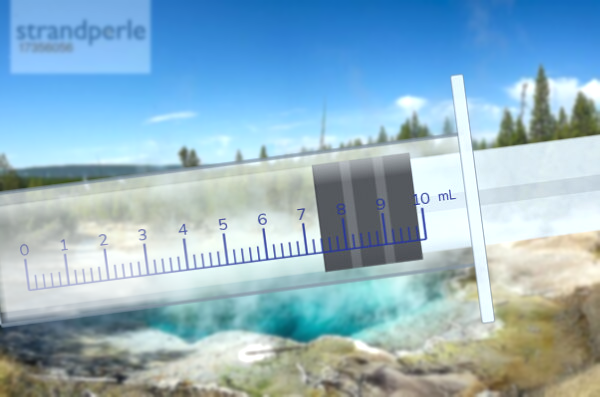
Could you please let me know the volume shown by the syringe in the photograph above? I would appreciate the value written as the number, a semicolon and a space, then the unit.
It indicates 7.4; mL
